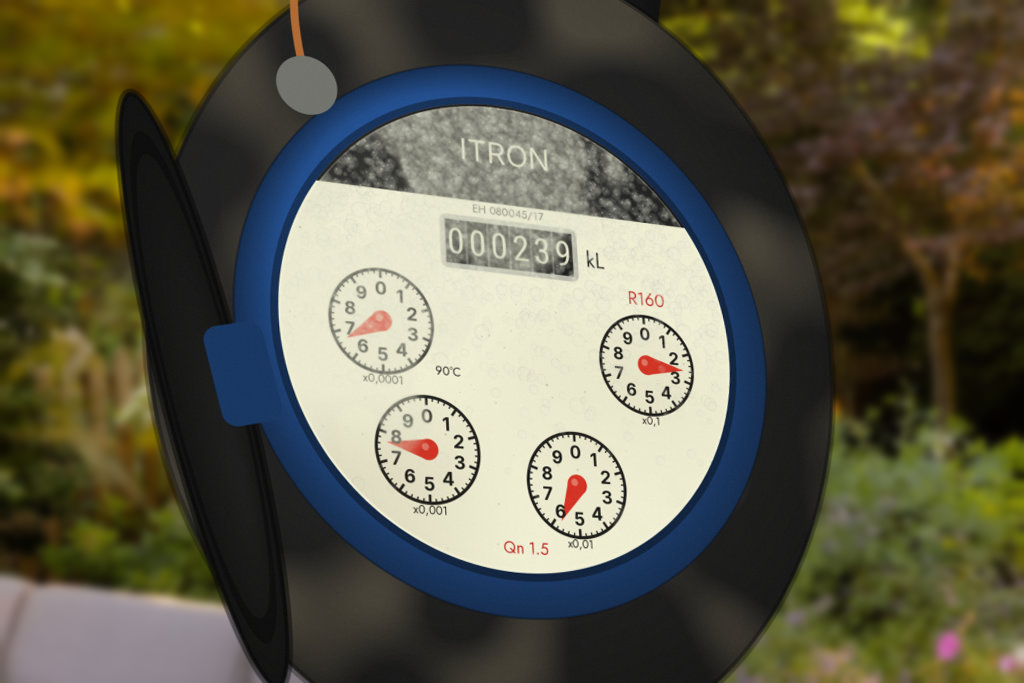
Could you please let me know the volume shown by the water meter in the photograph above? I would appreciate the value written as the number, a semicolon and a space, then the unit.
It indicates 239.2576; kL
